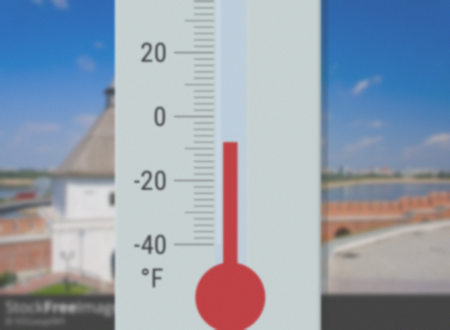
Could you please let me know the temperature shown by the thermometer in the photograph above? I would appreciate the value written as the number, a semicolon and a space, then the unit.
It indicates -8; °F
